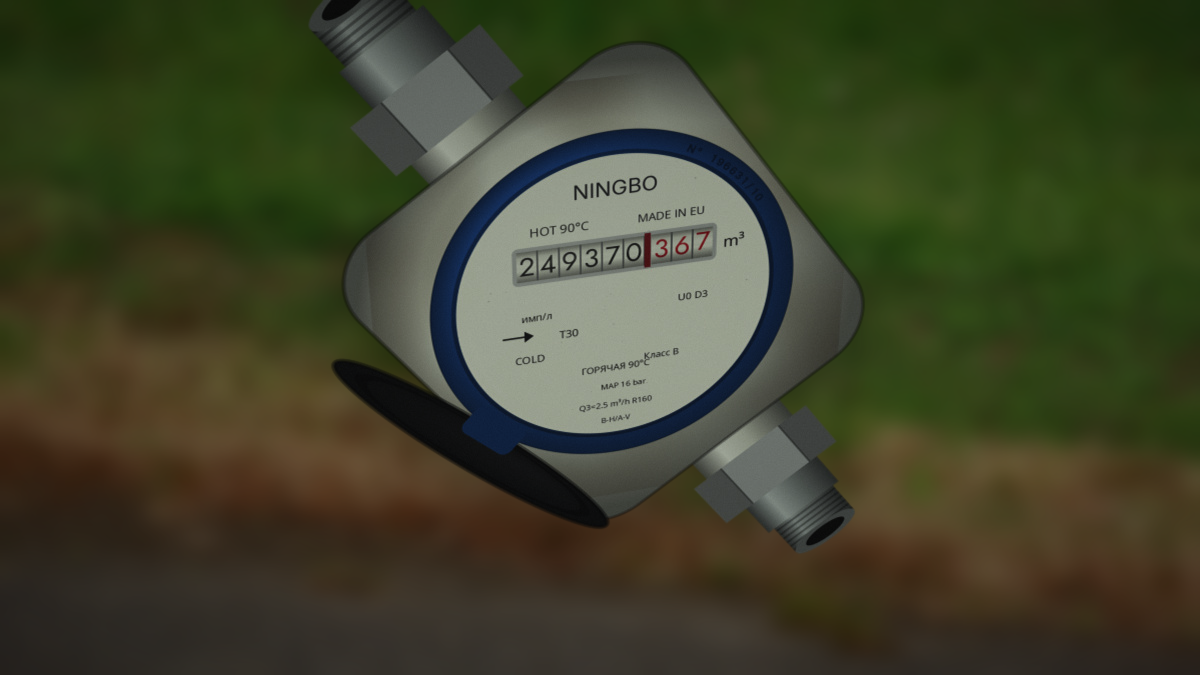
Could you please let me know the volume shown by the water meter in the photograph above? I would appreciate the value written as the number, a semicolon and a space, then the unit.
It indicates 249370.367; m³
